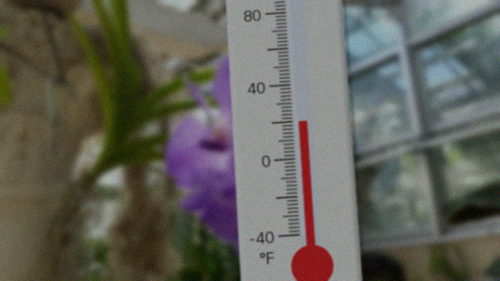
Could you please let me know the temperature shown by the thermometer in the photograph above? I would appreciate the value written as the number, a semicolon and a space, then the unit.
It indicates 20; °F
